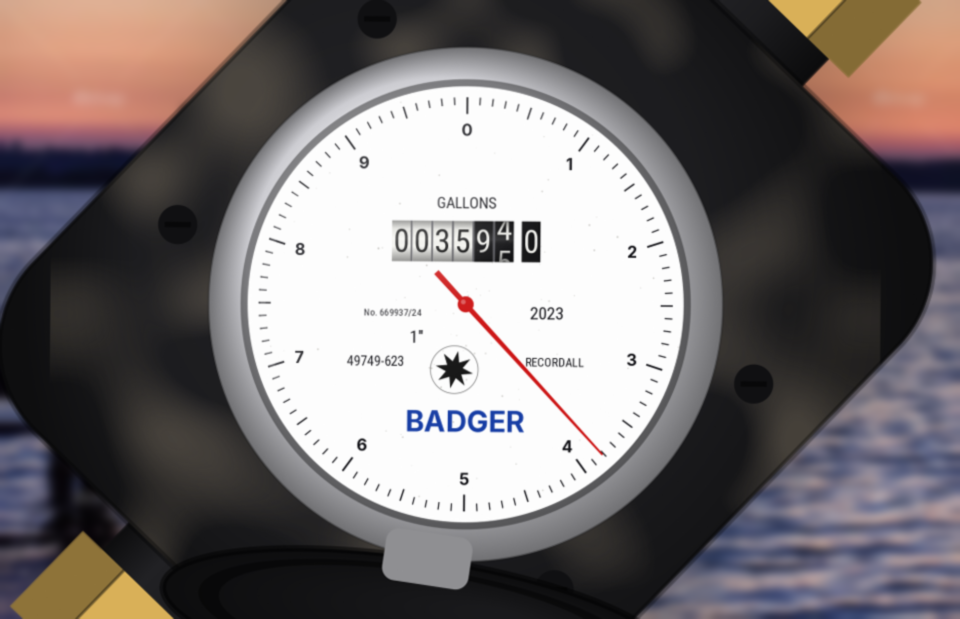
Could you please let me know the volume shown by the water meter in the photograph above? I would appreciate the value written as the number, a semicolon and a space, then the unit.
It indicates 35943.8; gal
